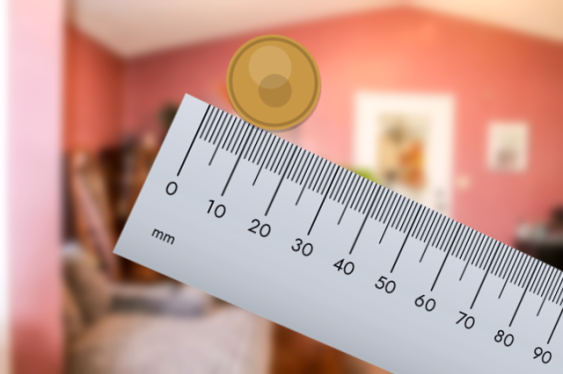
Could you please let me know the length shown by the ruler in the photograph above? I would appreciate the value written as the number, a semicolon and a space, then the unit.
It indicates 20; mm
